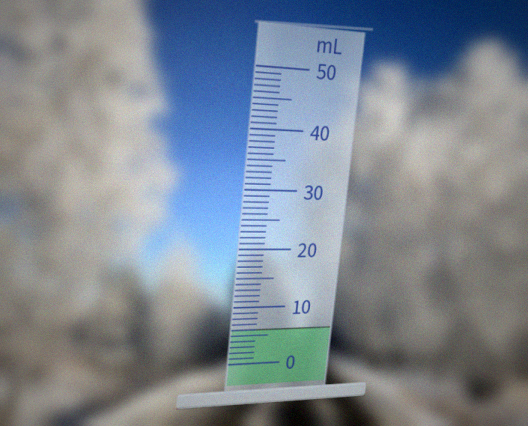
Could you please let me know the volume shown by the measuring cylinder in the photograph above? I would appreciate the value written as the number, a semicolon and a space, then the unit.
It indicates 6; mL
